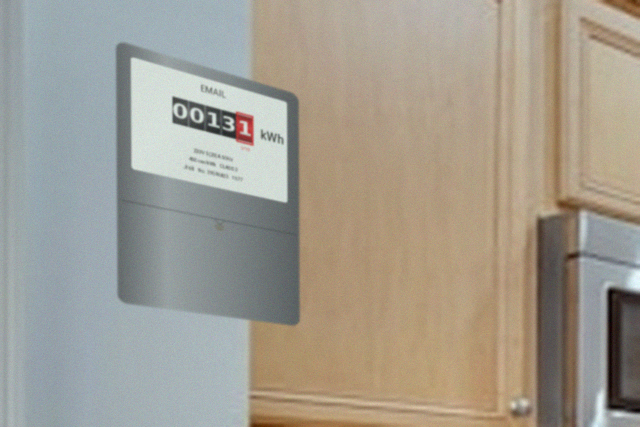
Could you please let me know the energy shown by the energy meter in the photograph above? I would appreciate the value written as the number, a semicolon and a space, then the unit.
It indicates 13.1; kWh
